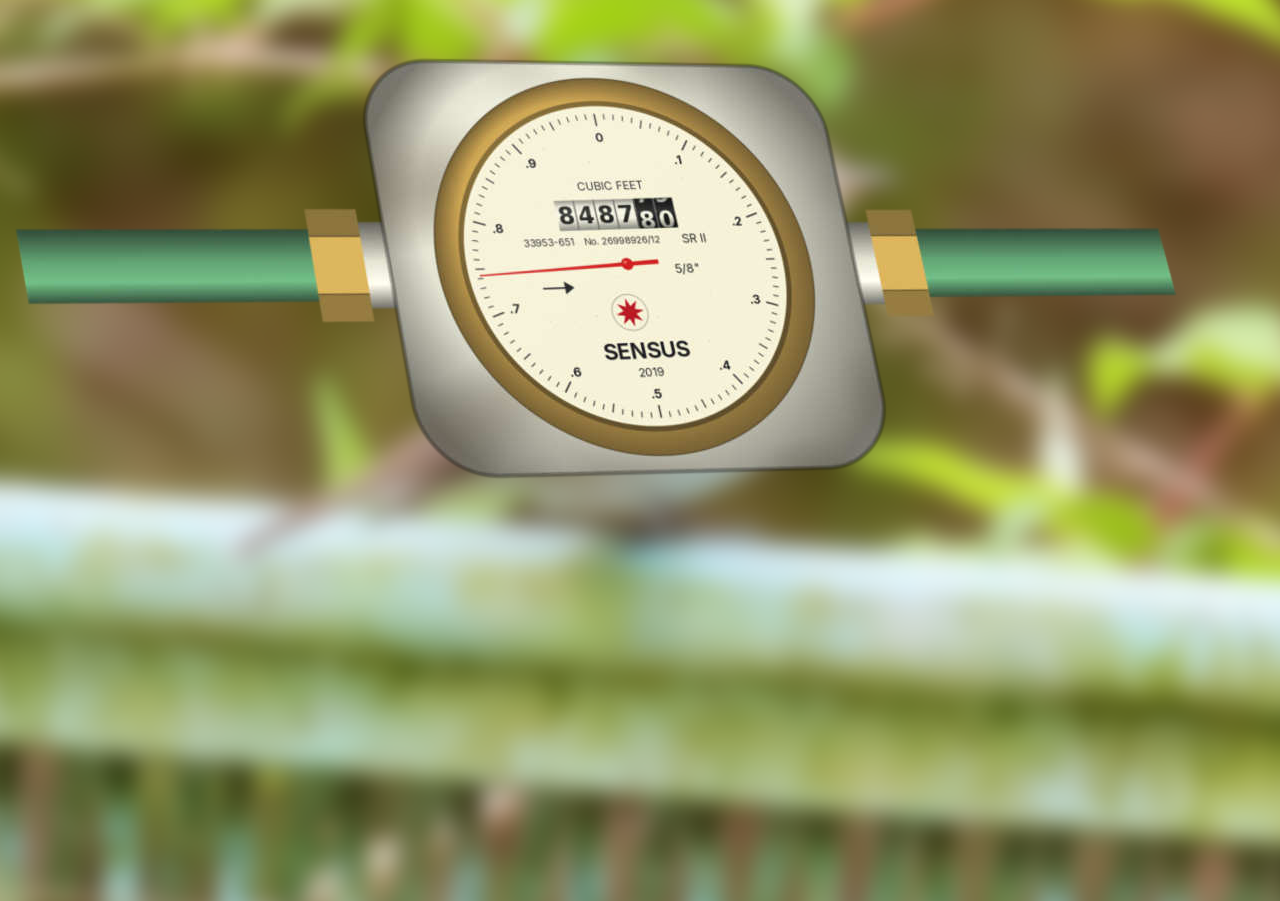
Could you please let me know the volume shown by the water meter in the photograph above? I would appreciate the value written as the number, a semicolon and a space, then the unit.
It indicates 848779.74; ft³
